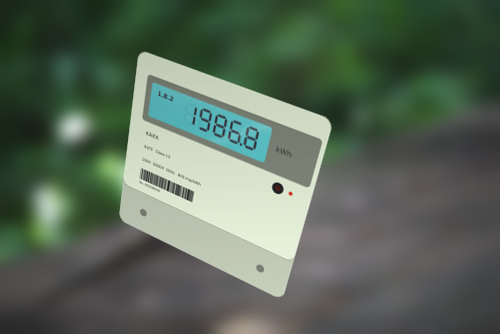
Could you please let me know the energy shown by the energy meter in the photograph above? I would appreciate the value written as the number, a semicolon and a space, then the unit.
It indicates 1986.8; kWh
